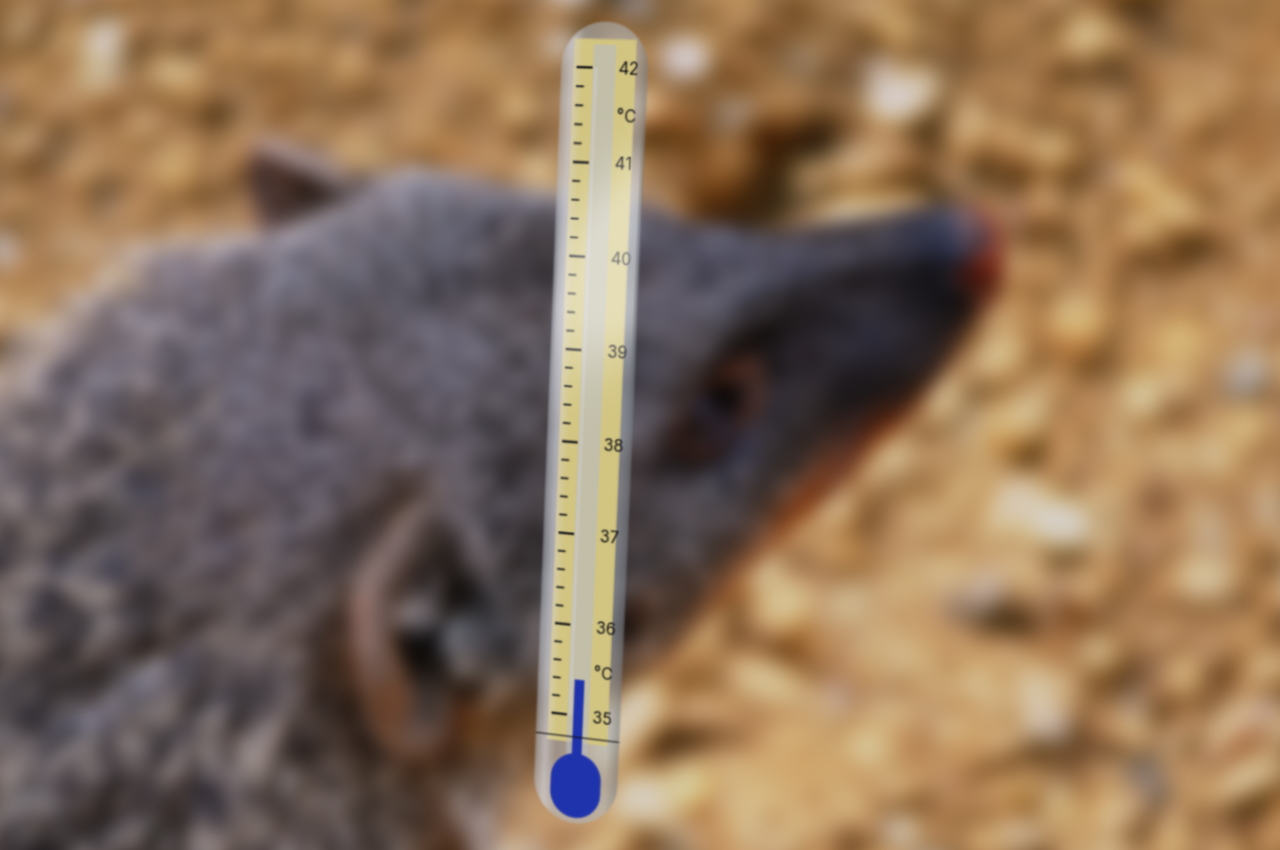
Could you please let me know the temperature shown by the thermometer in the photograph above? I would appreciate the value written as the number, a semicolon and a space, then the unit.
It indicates 35.4; °C
